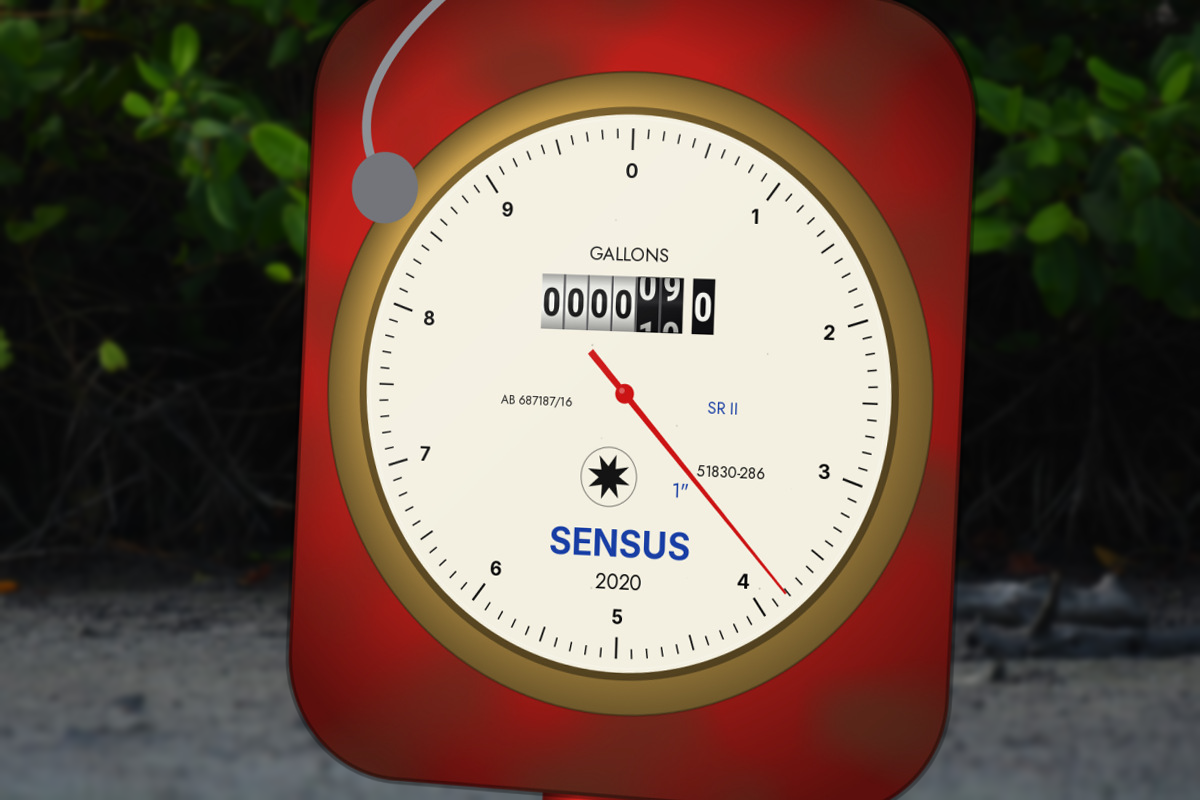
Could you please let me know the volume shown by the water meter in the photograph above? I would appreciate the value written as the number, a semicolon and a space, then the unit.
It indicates 93.8; gal
